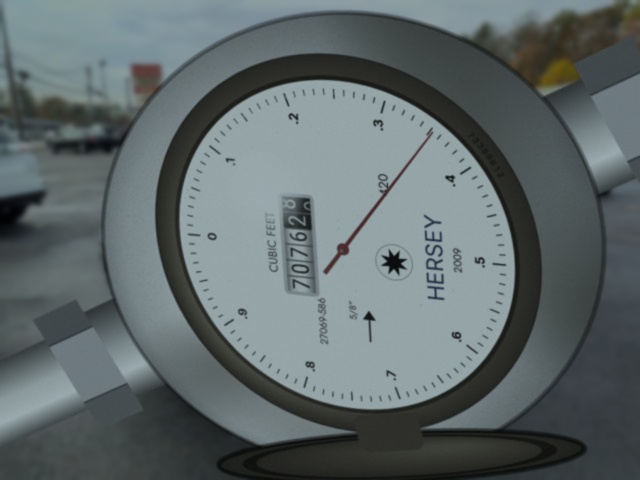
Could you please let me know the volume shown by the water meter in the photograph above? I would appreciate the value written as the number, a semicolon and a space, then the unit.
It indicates 707628.35; ft³
